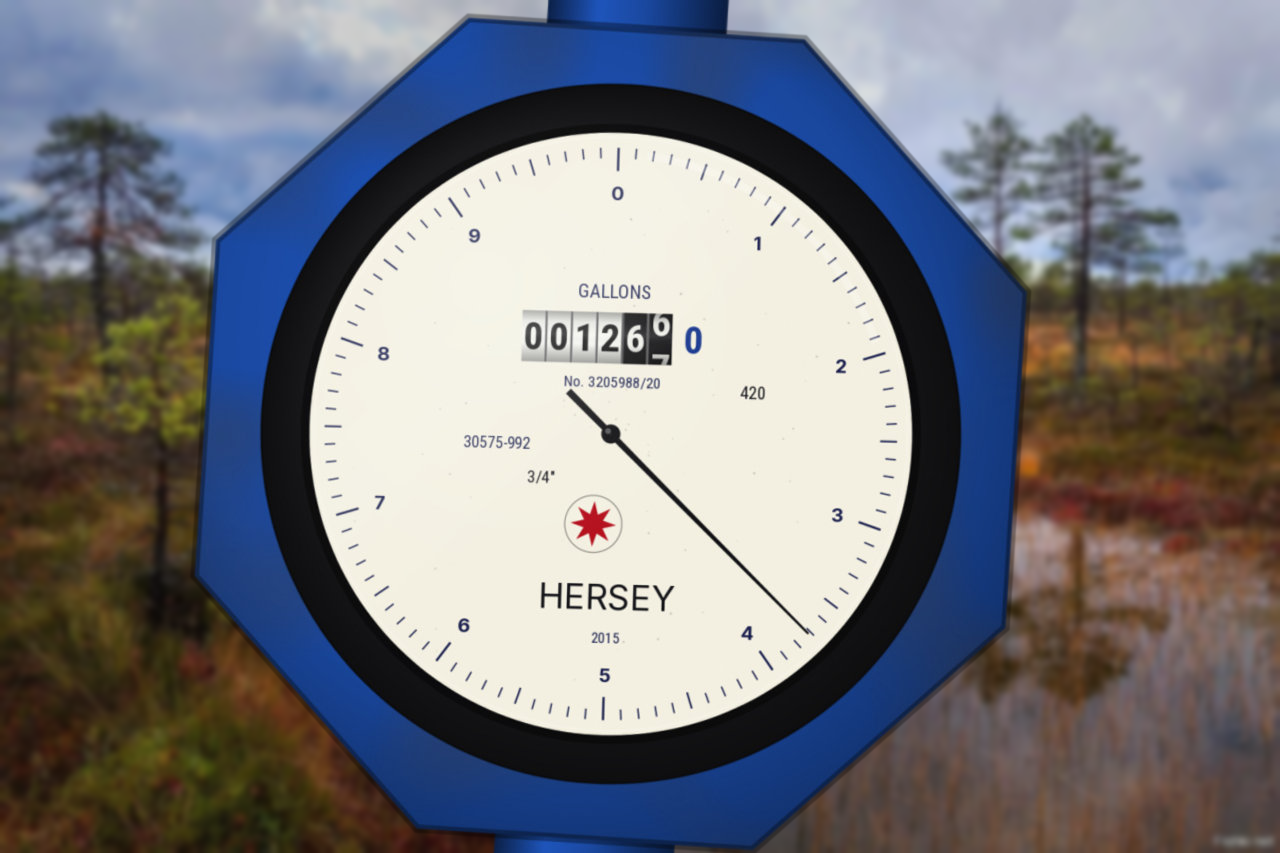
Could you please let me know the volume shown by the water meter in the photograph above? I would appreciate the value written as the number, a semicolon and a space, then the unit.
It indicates 12663.7; gal
